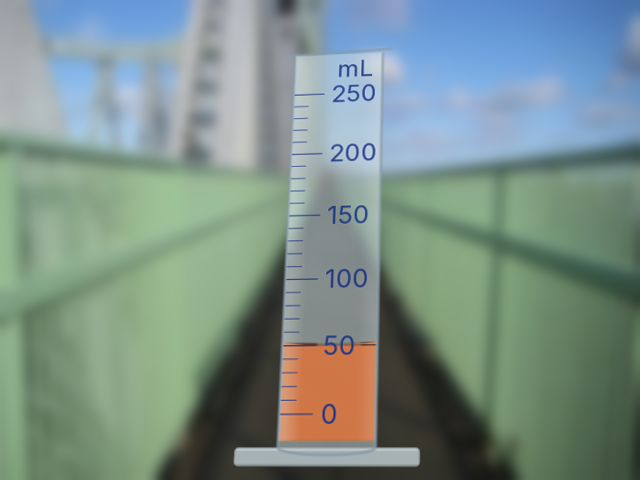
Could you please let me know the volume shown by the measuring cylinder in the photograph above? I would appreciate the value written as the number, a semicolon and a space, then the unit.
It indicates 50; mL
